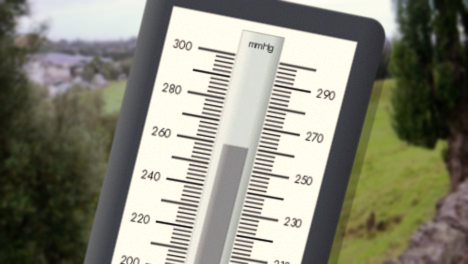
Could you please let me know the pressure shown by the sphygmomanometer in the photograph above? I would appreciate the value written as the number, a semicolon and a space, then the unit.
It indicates 260; mmHg
